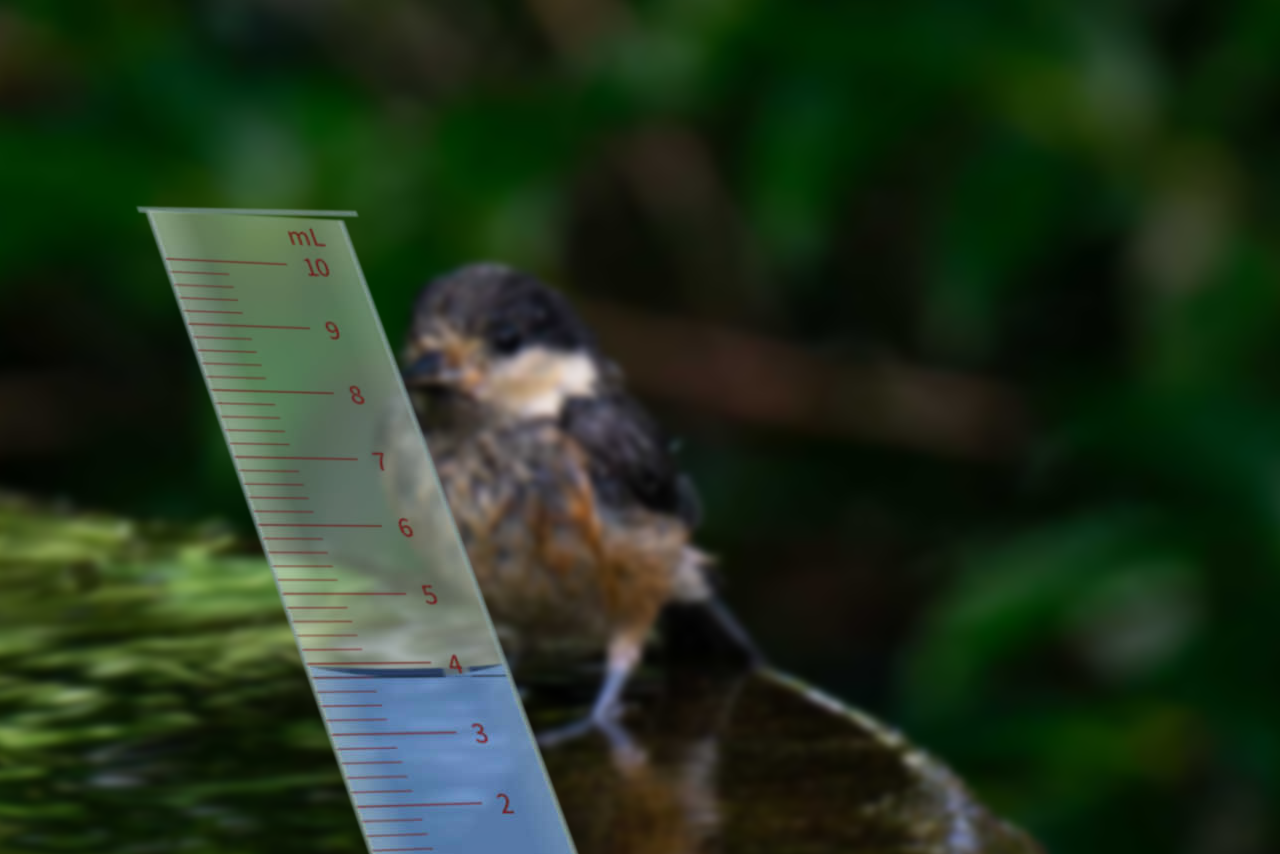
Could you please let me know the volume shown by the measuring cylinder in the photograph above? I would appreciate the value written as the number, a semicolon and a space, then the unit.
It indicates 3.8; mL
